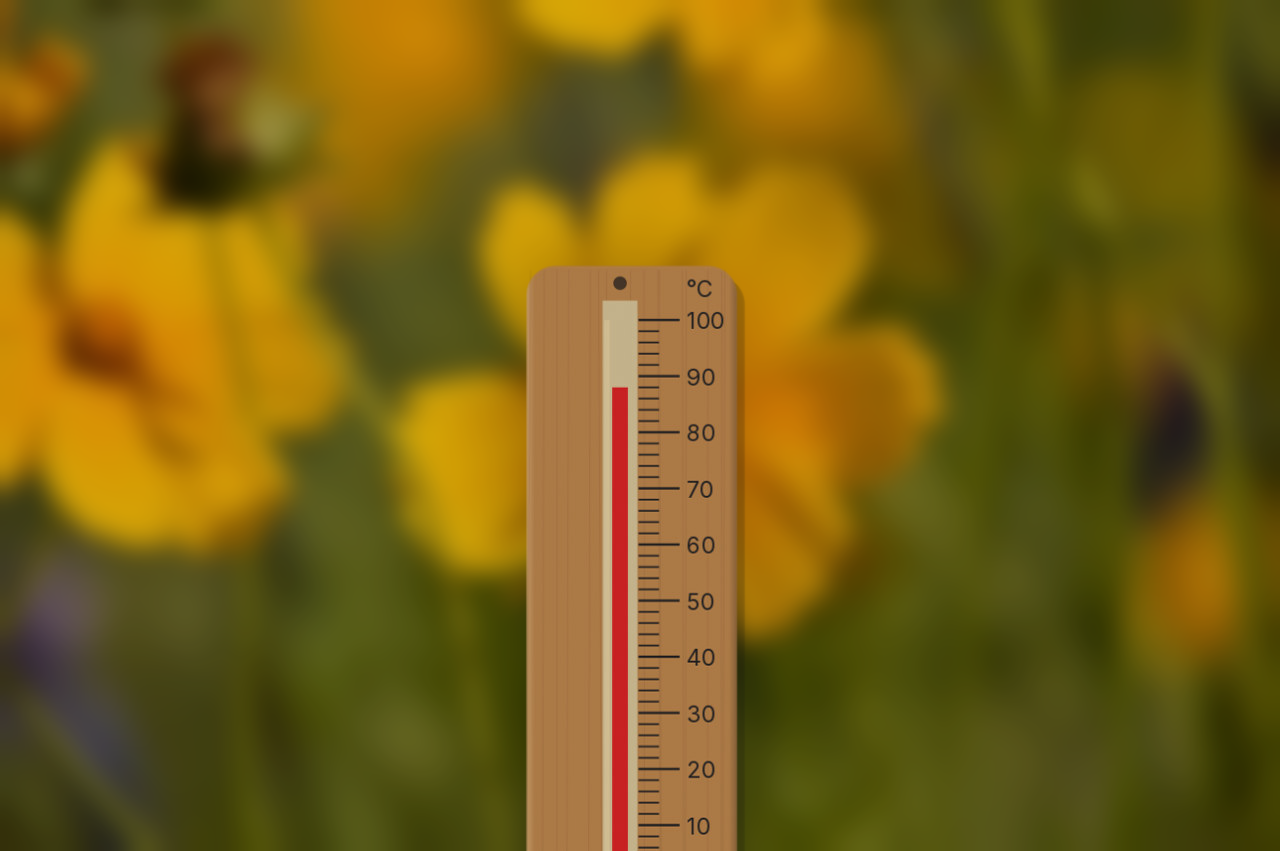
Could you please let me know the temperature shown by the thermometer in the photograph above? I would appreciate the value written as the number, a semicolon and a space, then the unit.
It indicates 88; °C
